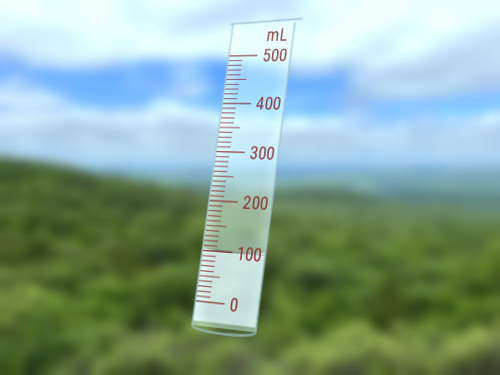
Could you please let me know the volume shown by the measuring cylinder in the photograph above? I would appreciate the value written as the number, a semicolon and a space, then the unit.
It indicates 100; mL
